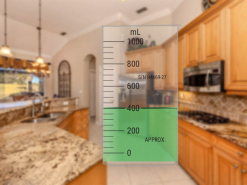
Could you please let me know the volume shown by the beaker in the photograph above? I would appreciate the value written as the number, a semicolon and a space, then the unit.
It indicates 400; mL
